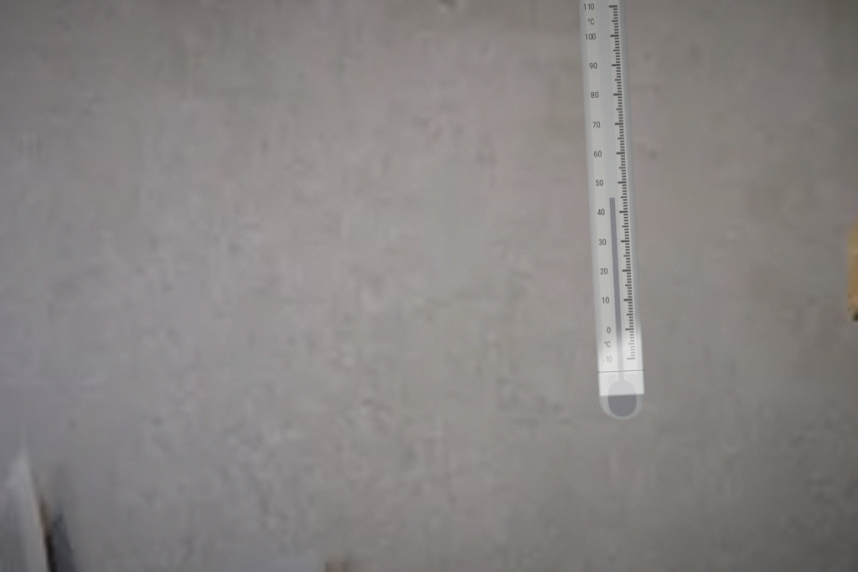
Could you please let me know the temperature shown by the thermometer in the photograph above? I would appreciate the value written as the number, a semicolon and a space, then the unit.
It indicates 45; °C
